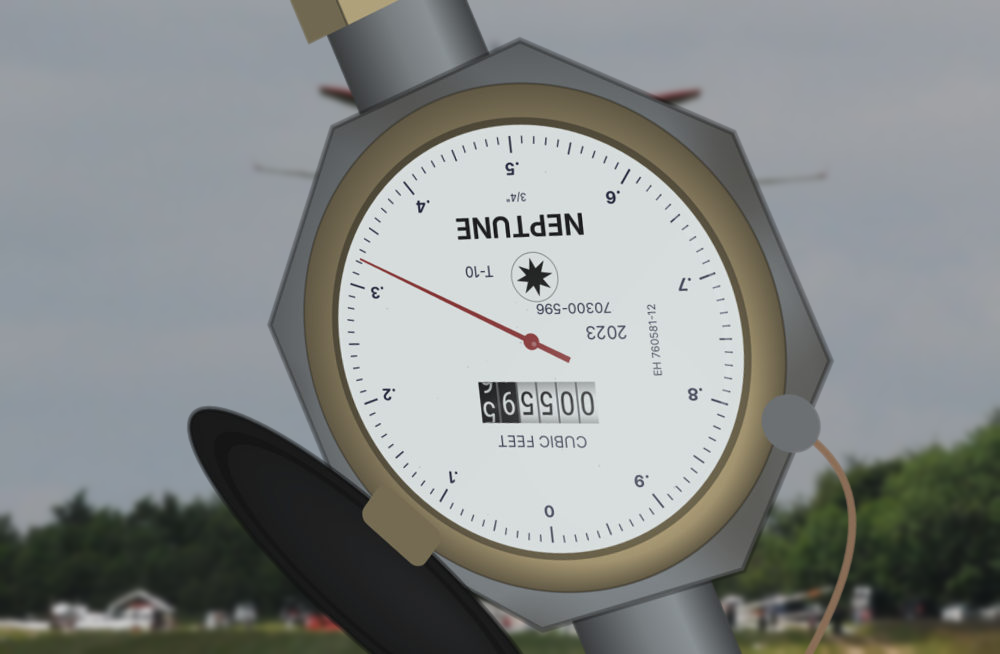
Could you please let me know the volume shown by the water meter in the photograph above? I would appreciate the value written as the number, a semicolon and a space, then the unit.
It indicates 5595.32; ft³
